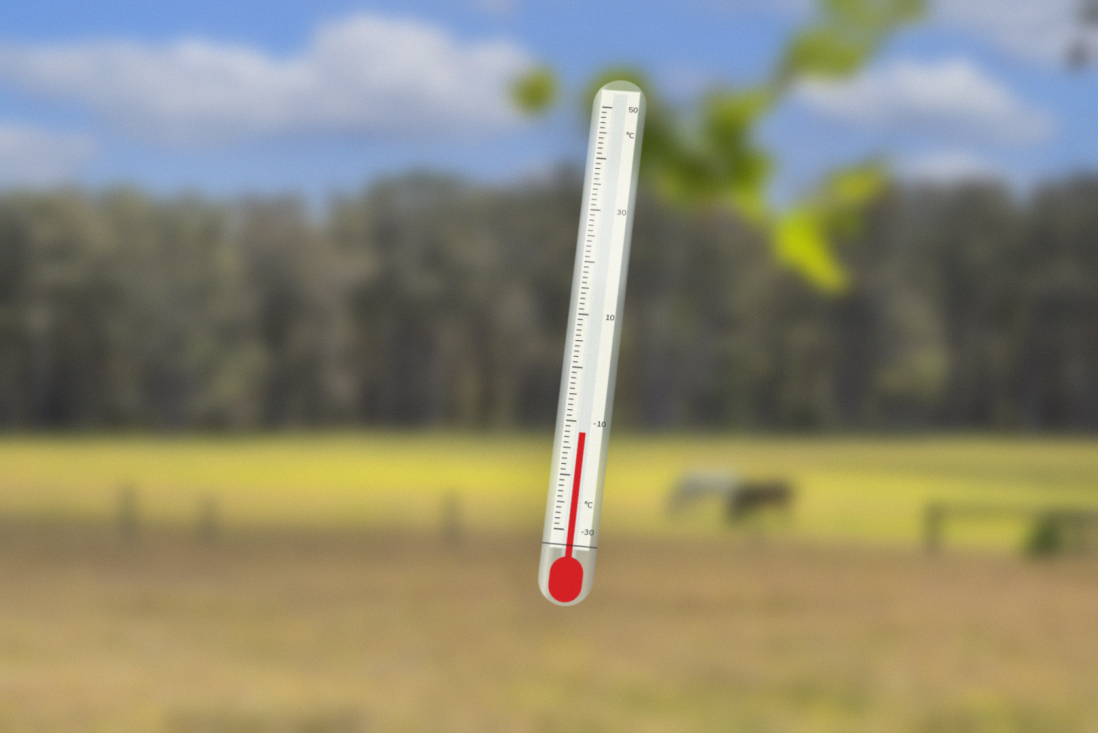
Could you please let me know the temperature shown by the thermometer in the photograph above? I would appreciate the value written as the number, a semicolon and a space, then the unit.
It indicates -12; °C
